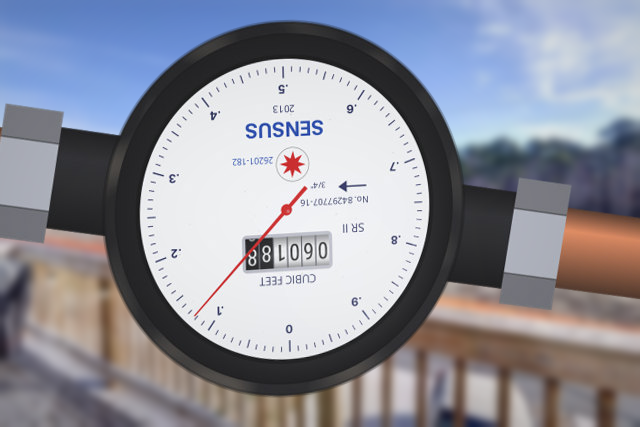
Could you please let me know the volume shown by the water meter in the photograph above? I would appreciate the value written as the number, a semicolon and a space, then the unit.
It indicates 60188.12; ft³
